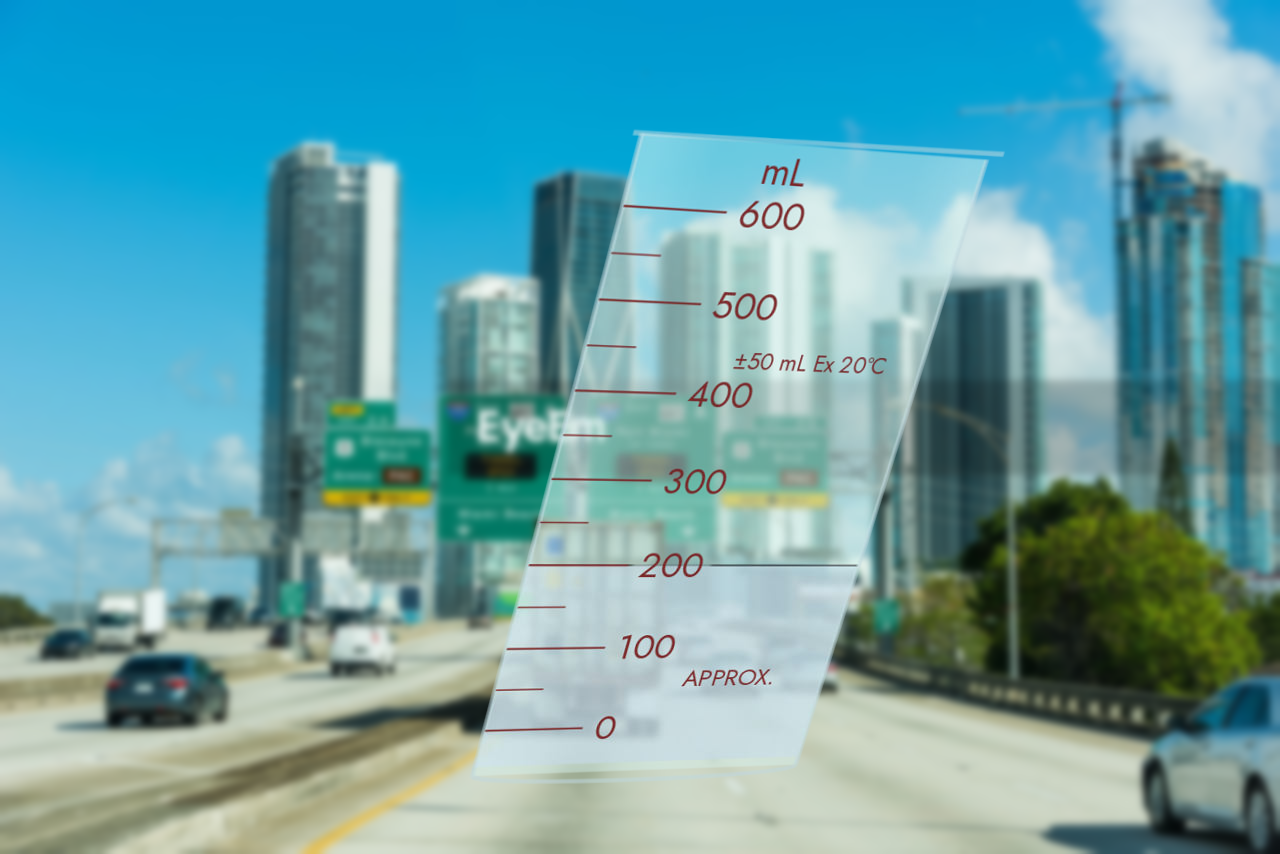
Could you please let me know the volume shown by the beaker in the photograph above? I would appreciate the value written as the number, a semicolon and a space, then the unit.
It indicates 200; mL
